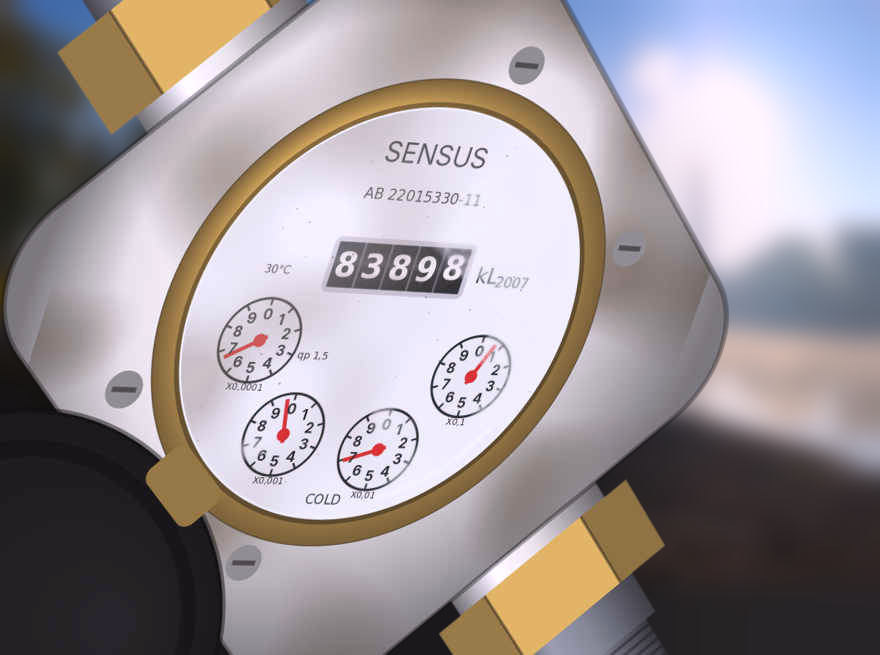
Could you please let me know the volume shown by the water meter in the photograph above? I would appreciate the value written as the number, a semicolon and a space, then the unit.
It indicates 83898.0696; kL
